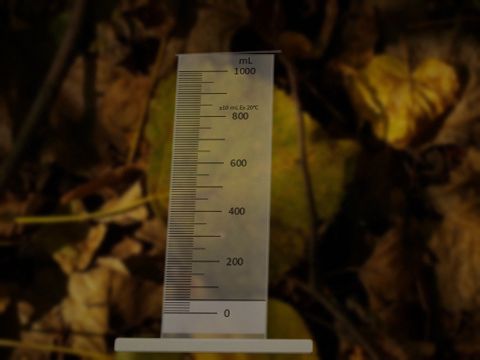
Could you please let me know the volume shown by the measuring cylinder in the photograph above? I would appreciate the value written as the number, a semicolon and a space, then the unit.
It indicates 50; mL
